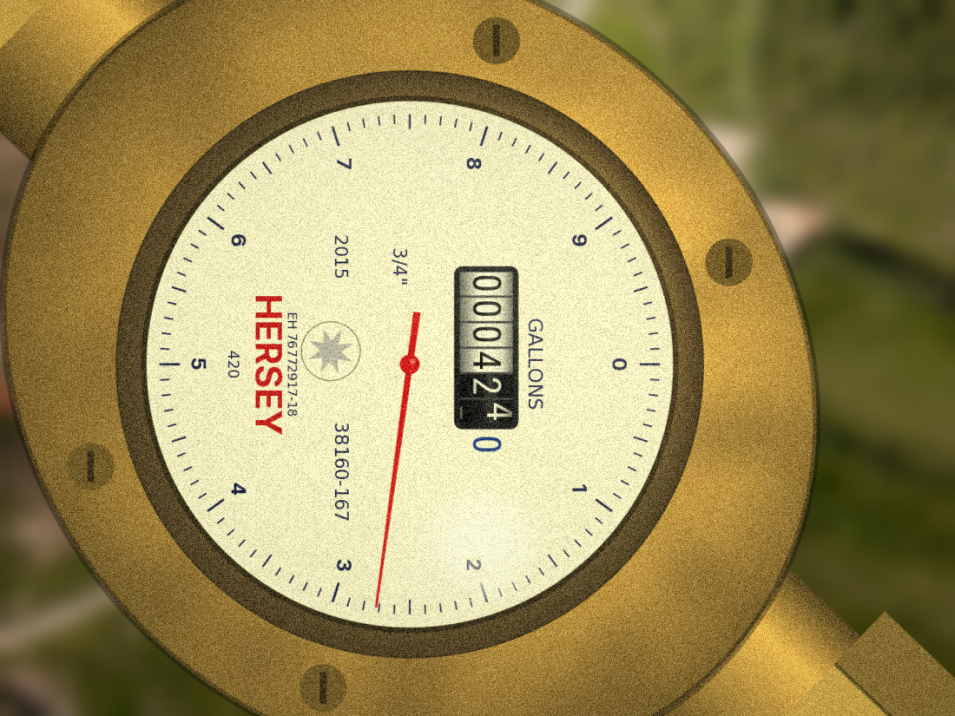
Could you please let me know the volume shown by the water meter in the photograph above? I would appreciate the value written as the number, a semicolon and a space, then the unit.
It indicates 4242.7; gal
